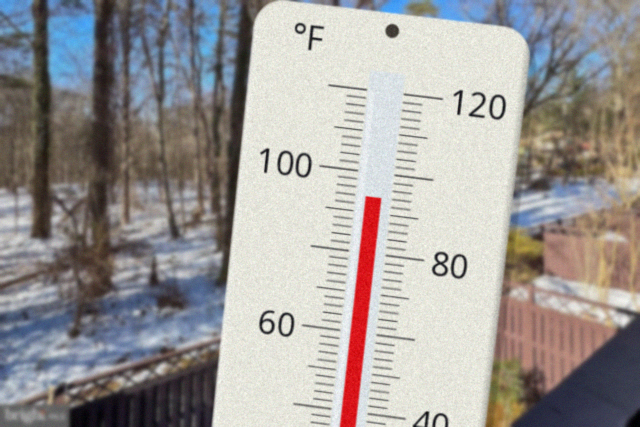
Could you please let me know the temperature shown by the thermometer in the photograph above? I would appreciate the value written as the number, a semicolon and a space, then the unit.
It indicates 94; °F
